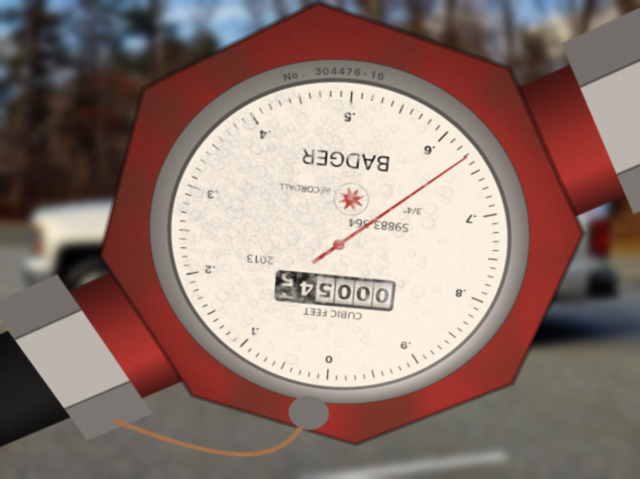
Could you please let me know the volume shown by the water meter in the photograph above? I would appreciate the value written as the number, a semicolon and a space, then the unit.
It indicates 544.63; ft³
